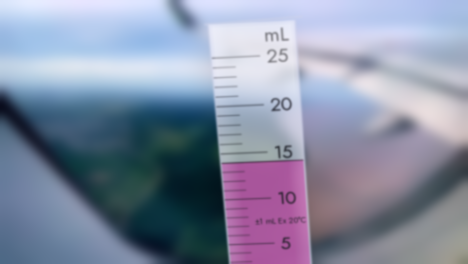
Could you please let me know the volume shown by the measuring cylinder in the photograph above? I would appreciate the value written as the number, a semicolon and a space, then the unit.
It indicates 14; mL
